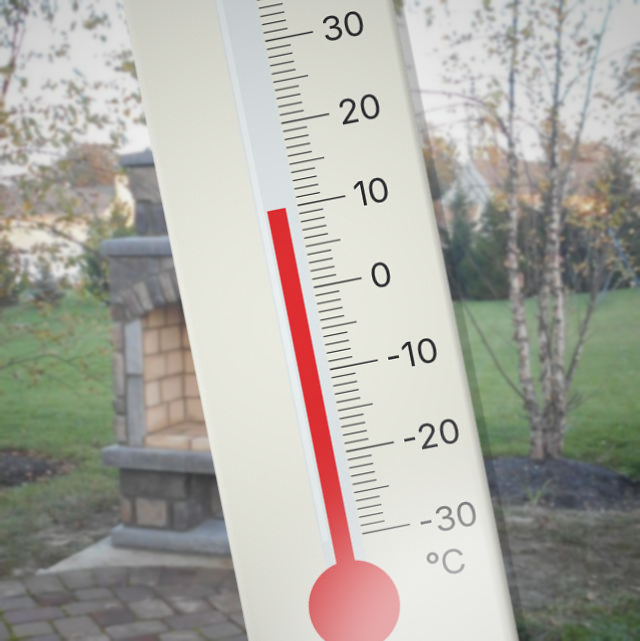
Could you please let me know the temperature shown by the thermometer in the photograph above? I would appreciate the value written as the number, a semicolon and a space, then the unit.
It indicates 10; °C
